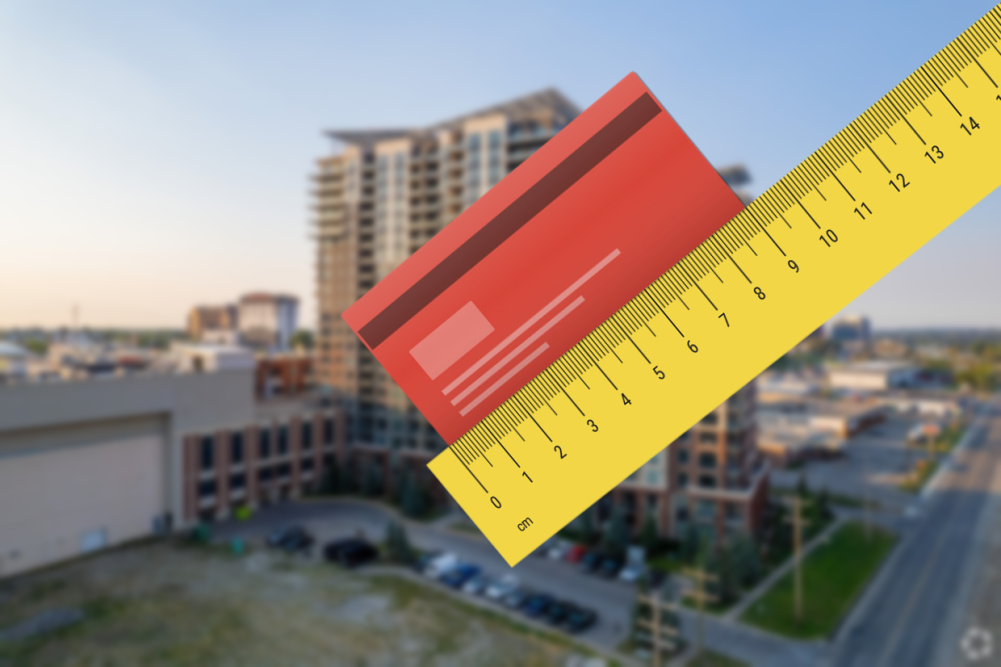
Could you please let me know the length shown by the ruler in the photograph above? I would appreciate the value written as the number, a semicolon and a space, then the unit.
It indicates 9; cm
